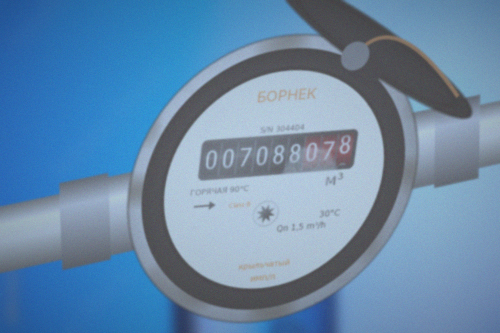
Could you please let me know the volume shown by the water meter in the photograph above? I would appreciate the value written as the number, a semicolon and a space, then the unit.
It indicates 7088.078; m³
